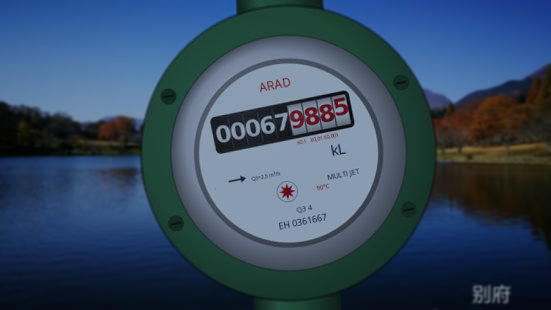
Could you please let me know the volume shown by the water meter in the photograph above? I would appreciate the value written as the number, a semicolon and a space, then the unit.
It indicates 67.9885; kL
